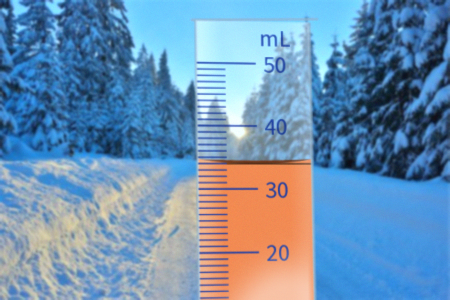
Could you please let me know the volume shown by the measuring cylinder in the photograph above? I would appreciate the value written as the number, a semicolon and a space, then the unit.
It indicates 34; mL
